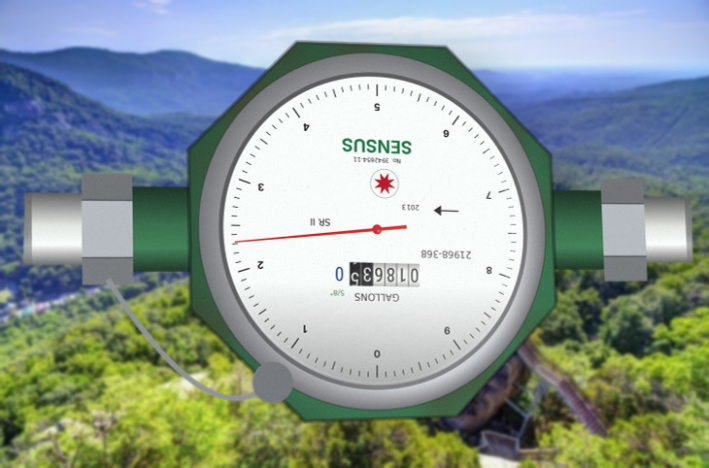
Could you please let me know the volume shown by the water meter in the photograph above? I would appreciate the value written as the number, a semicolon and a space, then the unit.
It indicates 186352.3; gal
